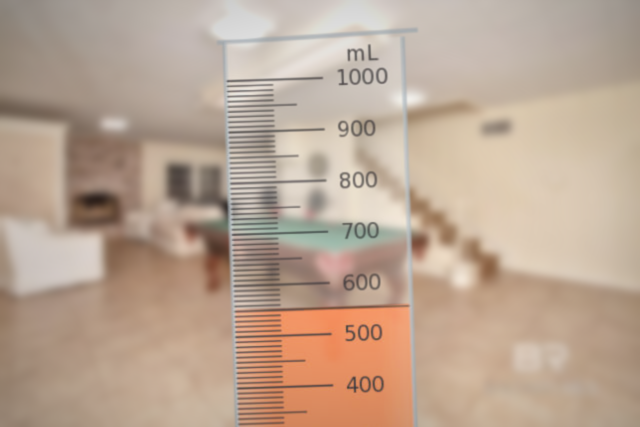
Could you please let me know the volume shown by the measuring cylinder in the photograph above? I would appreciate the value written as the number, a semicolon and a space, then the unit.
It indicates 550; mL
